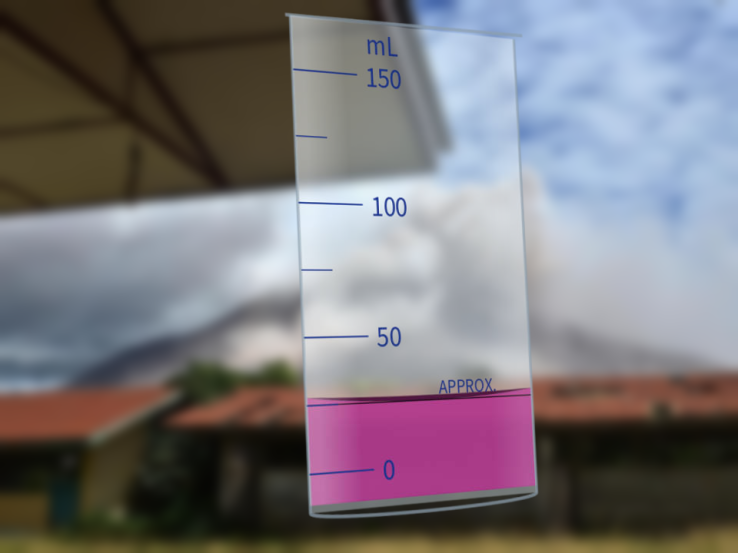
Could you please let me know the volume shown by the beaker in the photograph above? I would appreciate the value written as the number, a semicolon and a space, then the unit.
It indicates 25; mL
